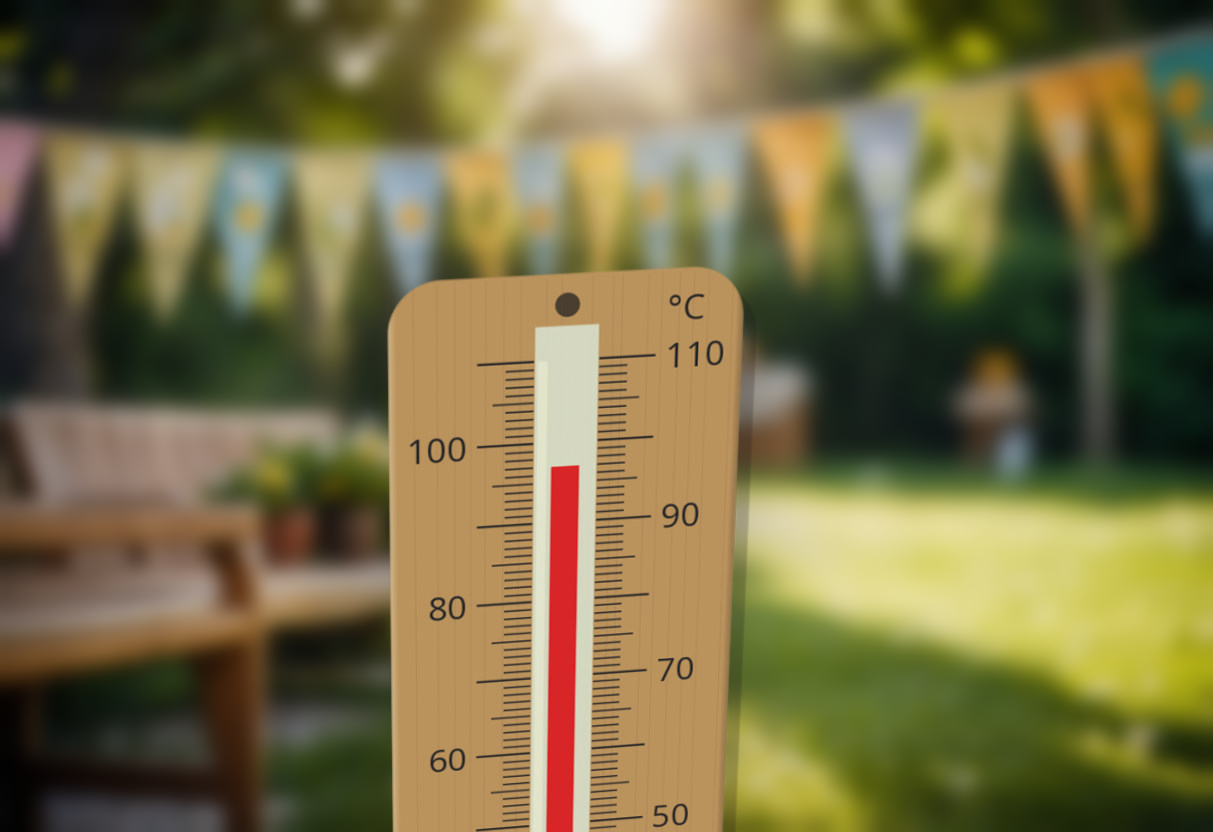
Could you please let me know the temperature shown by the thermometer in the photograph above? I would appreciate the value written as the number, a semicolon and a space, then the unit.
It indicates 97; °C
